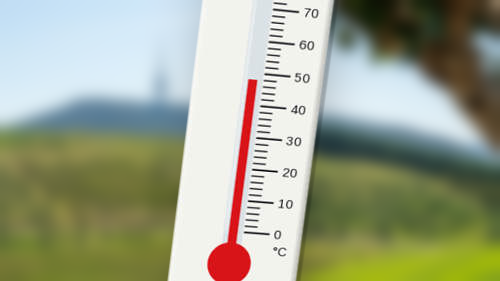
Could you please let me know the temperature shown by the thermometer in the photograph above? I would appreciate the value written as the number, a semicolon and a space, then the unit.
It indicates 48; °C
